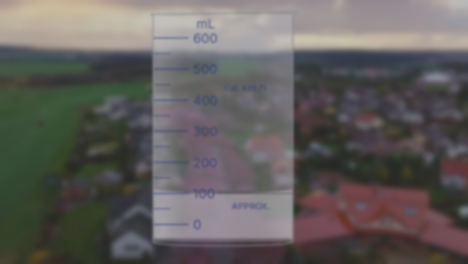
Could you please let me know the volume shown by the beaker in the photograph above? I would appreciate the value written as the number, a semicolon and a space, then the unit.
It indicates 100; mL
